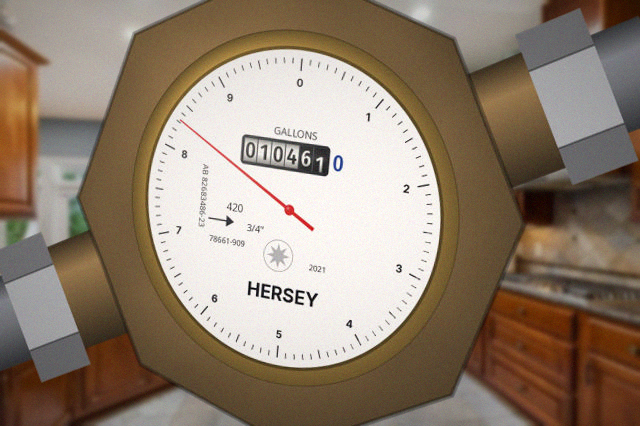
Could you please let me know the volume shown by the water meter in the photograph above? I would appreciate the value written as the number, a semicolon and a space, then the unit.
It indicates 104608.3; gal
